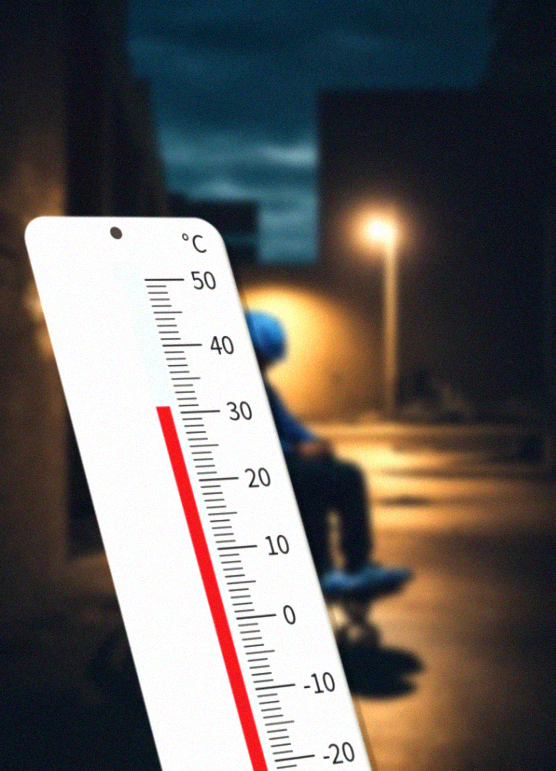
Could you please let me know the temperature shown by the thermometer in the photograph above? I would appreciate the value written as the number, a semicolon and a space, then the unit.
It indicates 31; °C
